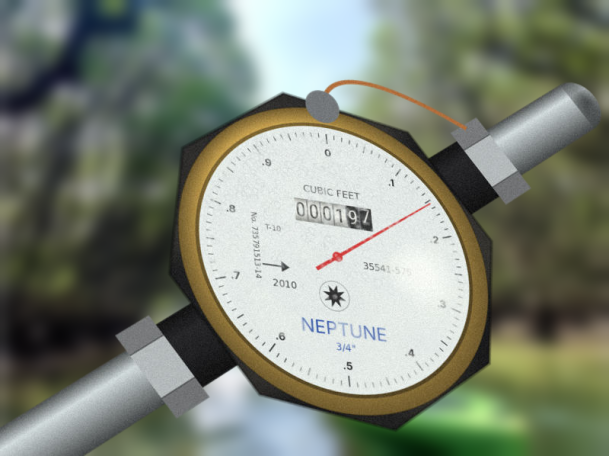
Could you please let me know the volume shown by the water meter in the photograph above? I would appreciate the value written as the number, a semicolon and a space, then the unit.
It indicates 197.15; ft³
